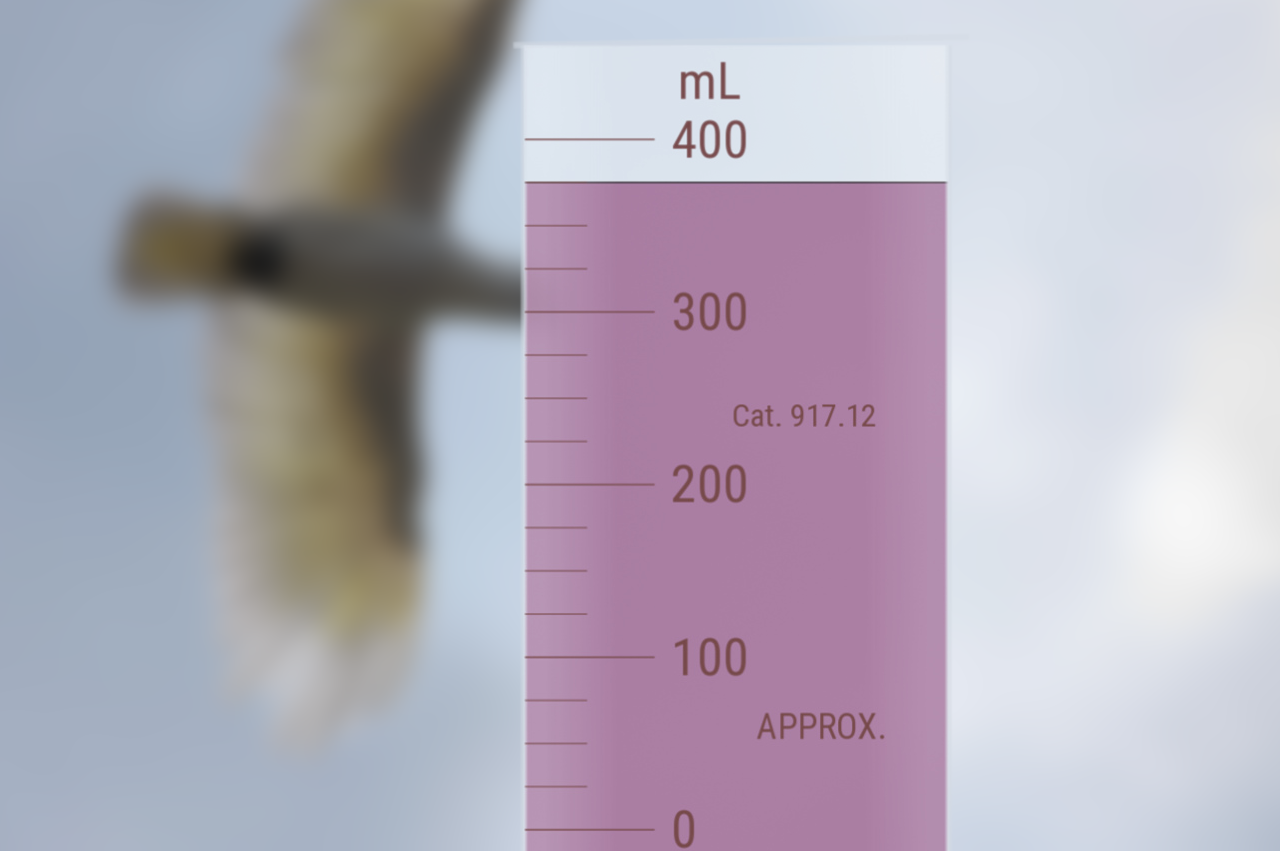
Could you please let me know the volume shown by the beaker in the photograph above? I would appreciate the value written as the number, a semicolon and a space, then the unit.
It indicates 375; mL
